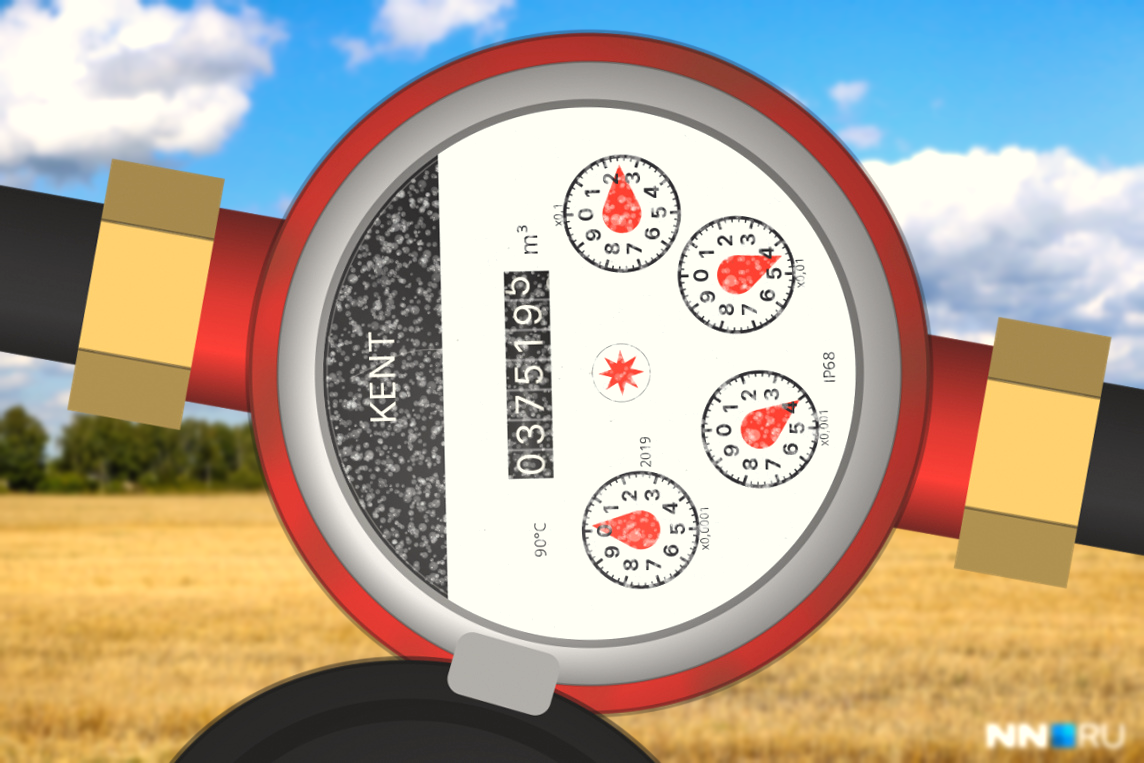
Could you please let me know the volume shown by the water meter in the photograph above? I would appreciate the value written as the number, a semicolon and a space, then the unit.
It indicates 375195.2440; m³
